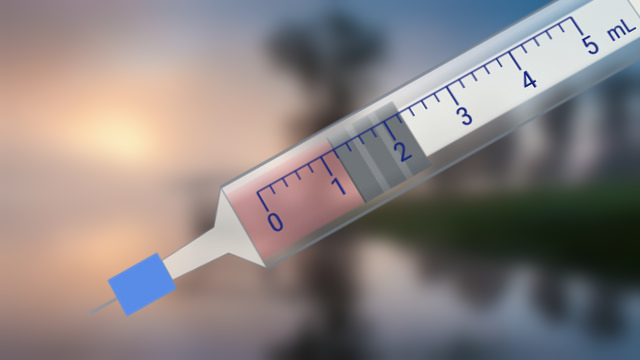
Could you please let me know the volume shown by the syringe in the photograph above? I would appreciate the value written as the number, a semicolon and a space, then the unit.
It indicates 1.2; mL
